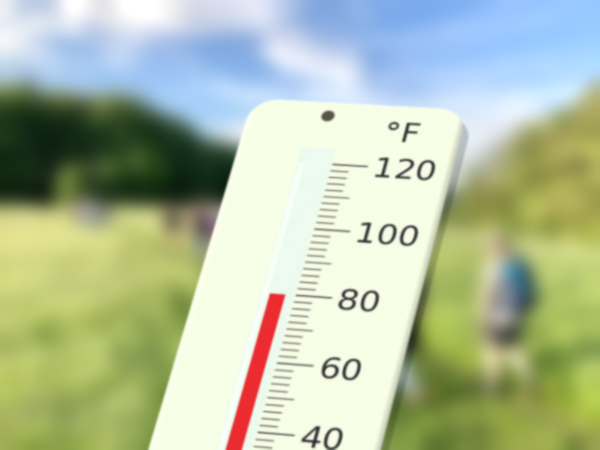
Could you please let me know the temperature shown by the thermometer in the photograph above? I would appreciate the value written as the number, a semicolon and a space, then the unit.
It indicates 80; °F
